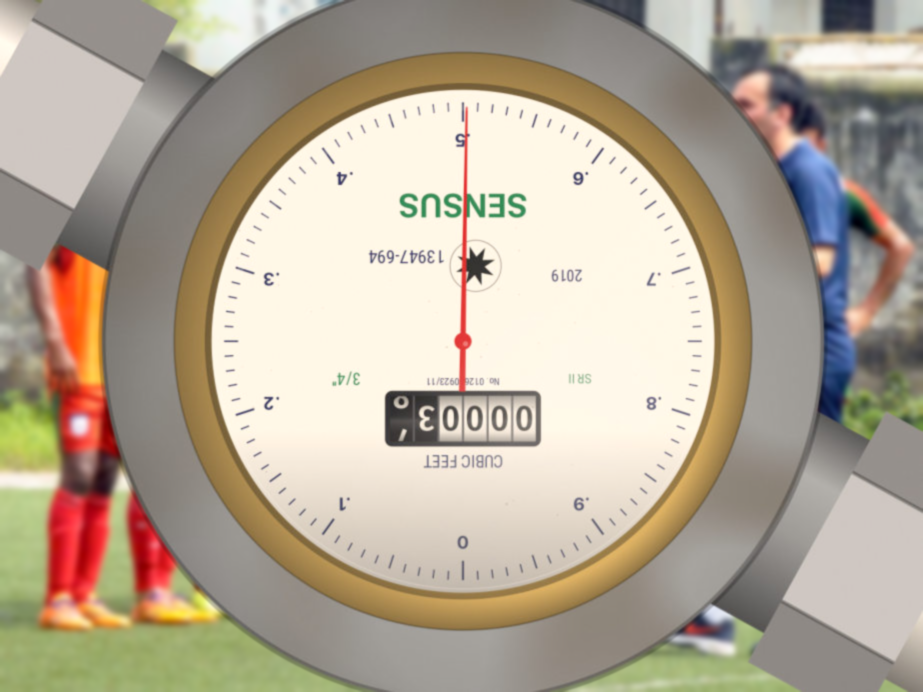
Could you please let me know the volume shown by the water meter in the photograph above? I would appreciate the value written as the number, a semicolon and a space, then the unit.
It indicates 37.50; ft³
